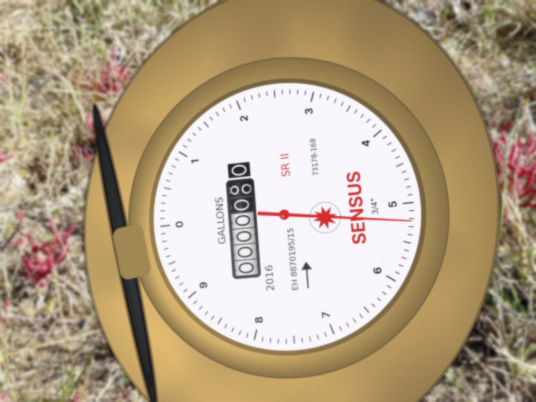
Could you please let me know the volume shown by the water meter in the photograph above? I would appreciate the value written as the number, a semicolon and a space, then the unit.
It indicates 85.2; gal
